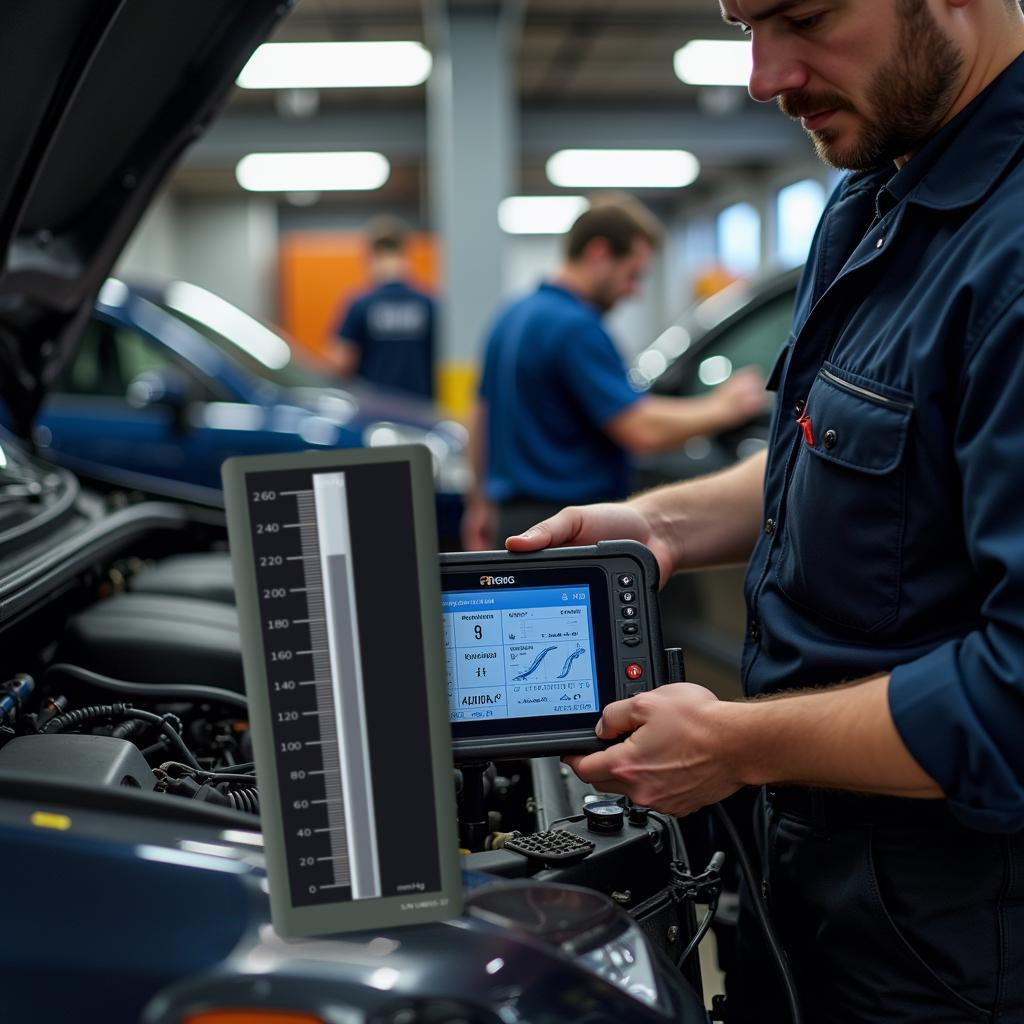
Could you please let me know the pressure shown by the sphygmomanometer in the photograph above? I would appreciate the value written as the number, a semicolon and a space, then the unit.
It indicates 220; mmHg
